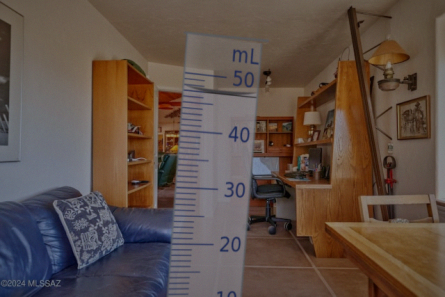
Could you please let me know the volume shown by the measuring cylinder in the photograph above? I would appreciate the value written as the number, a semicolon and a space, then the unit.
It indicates 47; mL
